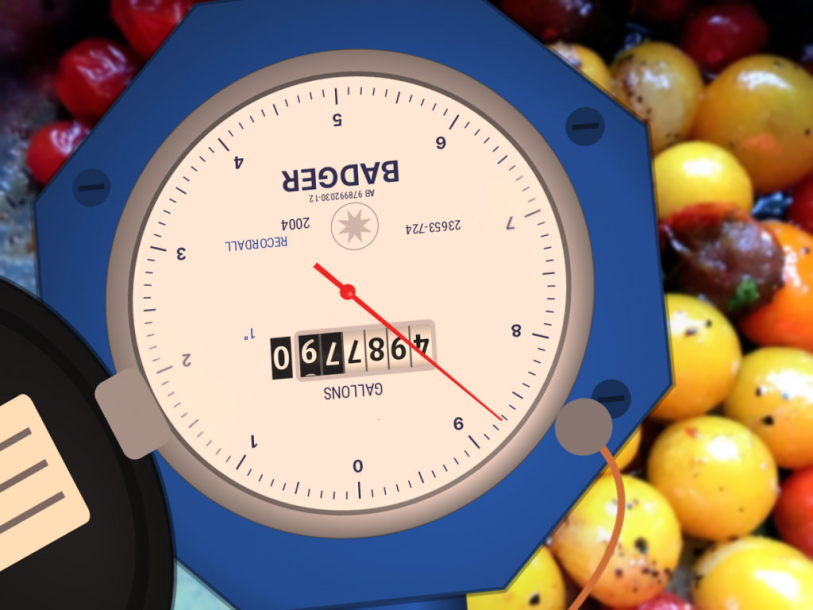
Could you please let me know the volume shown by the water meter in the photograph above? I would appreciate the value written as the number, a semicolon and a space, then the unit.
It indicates 4987788.7; gal
